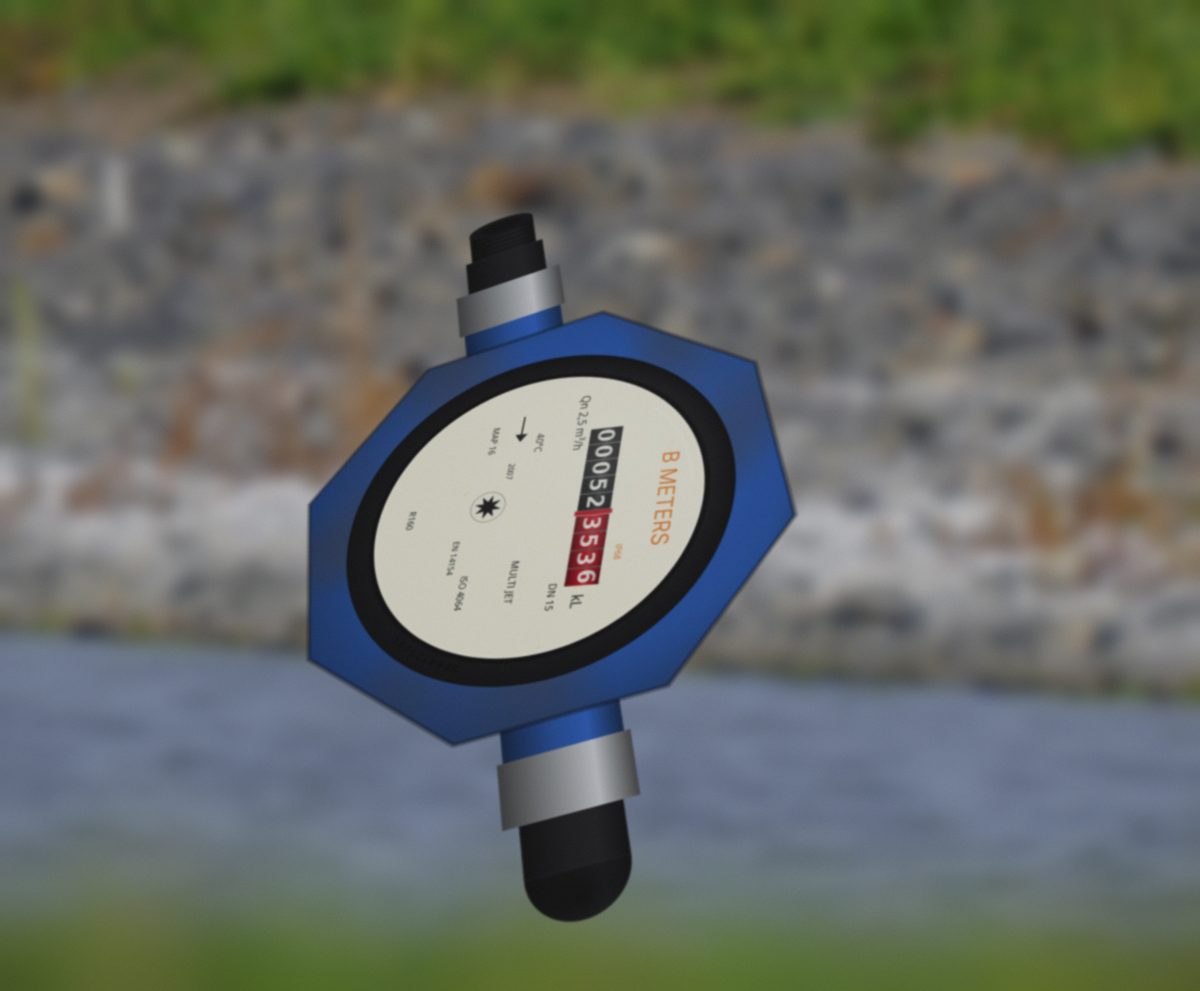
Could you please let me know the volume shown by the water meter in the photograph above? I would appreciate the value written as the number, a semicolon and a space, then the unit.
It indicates 52.3536; kL
